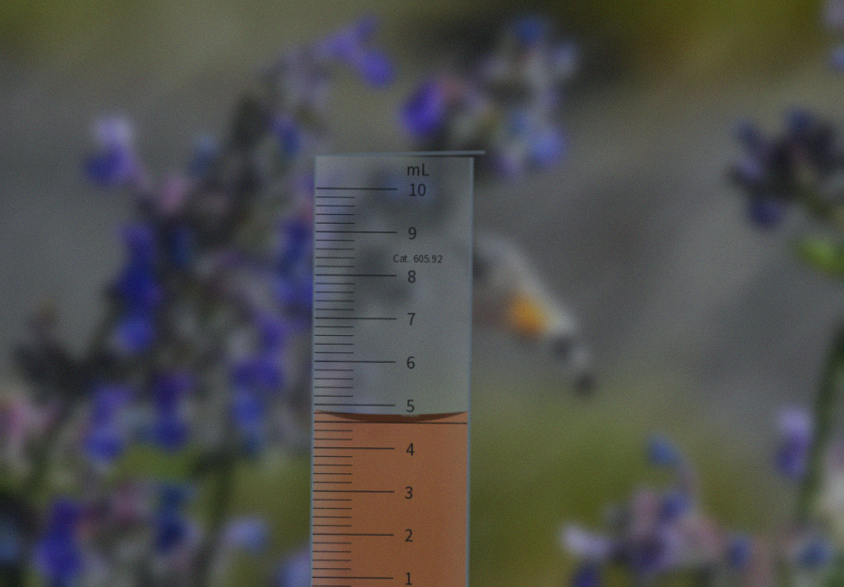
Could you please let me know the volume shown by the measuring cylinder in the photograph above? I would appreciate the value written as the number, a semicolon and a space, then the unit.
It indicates 4.6; mL
